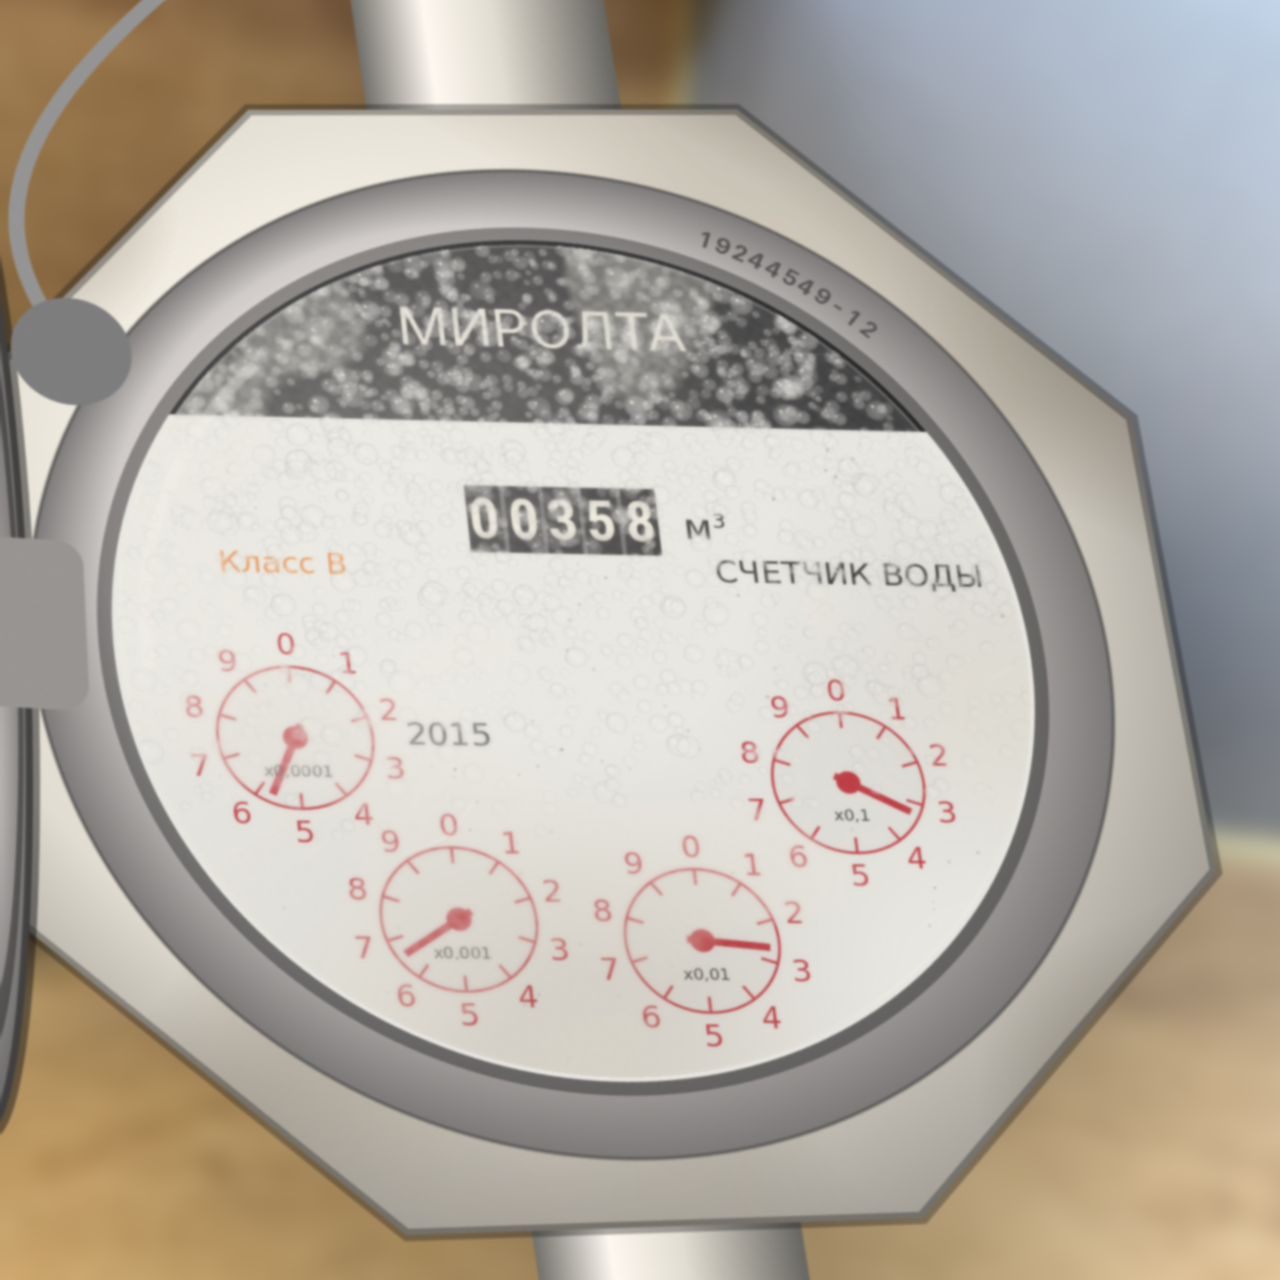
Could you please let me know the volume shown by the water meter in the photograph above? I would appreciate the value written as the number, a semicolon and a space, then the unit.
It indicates 358.3265; m³
